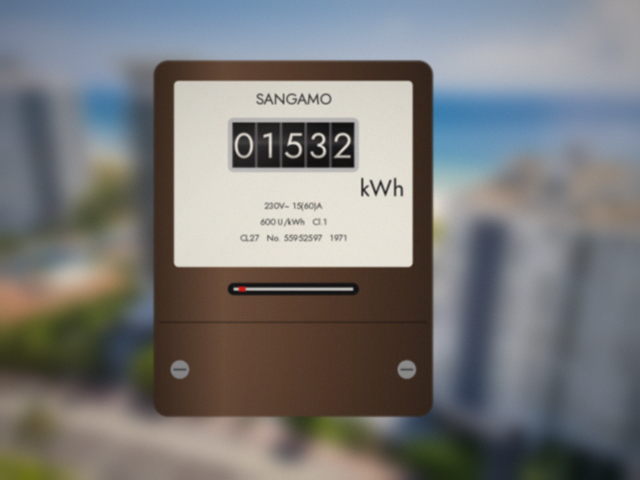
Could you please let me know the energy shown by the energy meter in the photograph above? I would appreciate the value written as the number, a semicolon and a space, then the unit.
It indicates 1532; kWh
